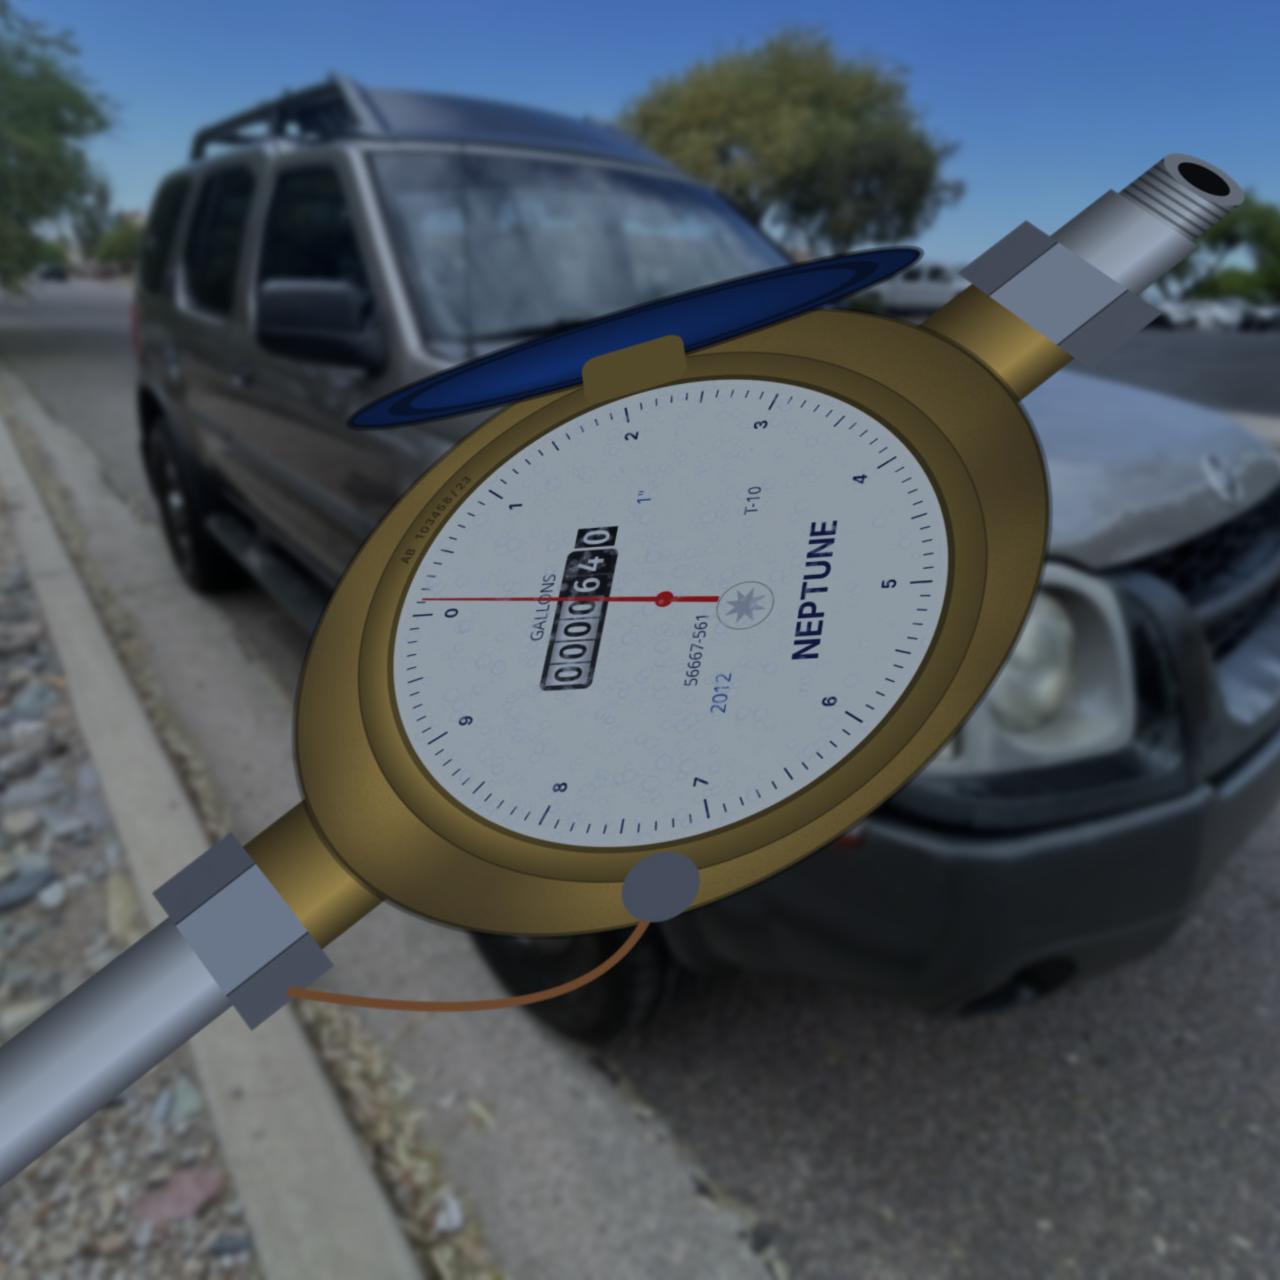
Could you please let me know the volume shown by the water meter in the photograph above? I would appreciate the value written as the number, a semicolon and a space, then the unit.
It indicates 640.1; gal
